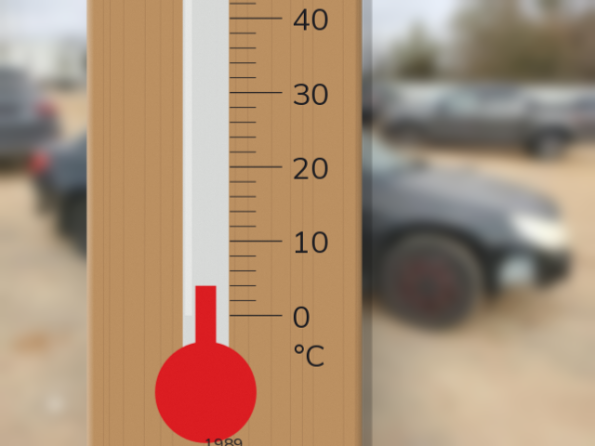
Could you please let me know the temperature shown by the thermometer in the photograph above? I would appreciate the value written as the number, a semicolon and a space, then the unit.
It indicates 4; °C
